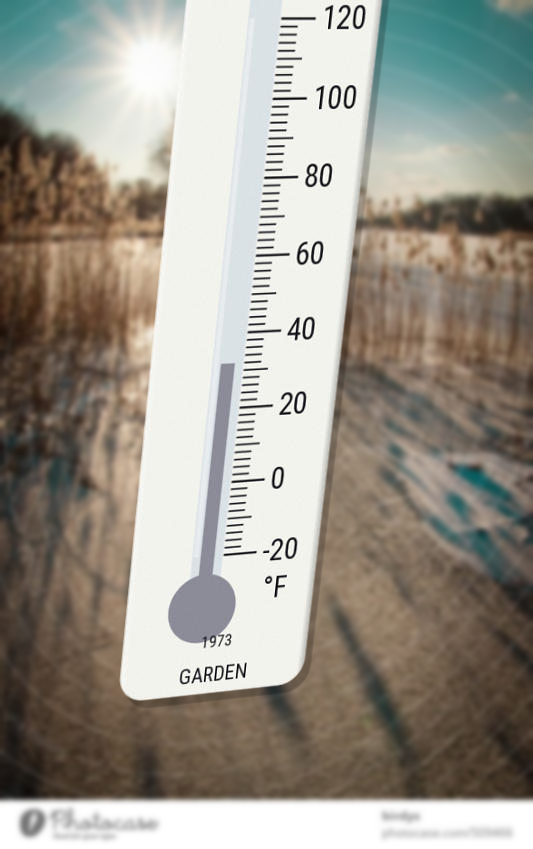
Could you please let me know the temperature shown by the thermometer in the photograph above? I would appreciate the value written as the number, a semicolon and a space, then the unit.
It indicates 32; °F
